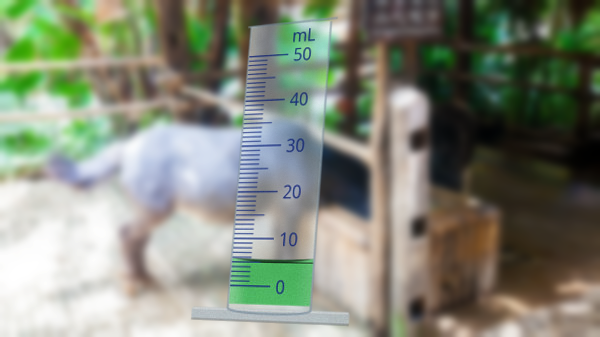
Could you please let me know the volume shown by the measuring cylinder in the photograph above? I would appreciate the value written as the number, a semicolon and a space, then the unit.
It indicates 5; mL
